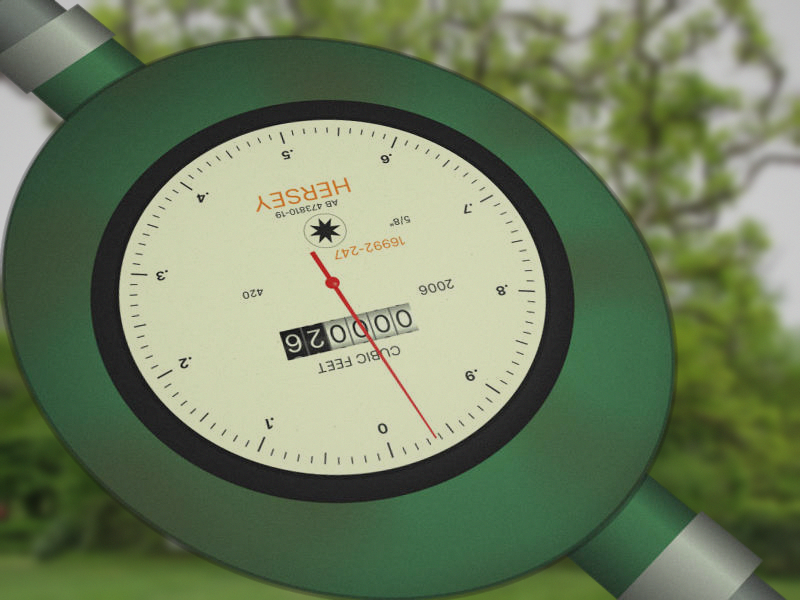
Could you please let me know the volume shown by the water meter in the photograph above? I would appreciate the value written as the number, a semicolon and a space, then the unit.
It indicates 25.96; ft³
